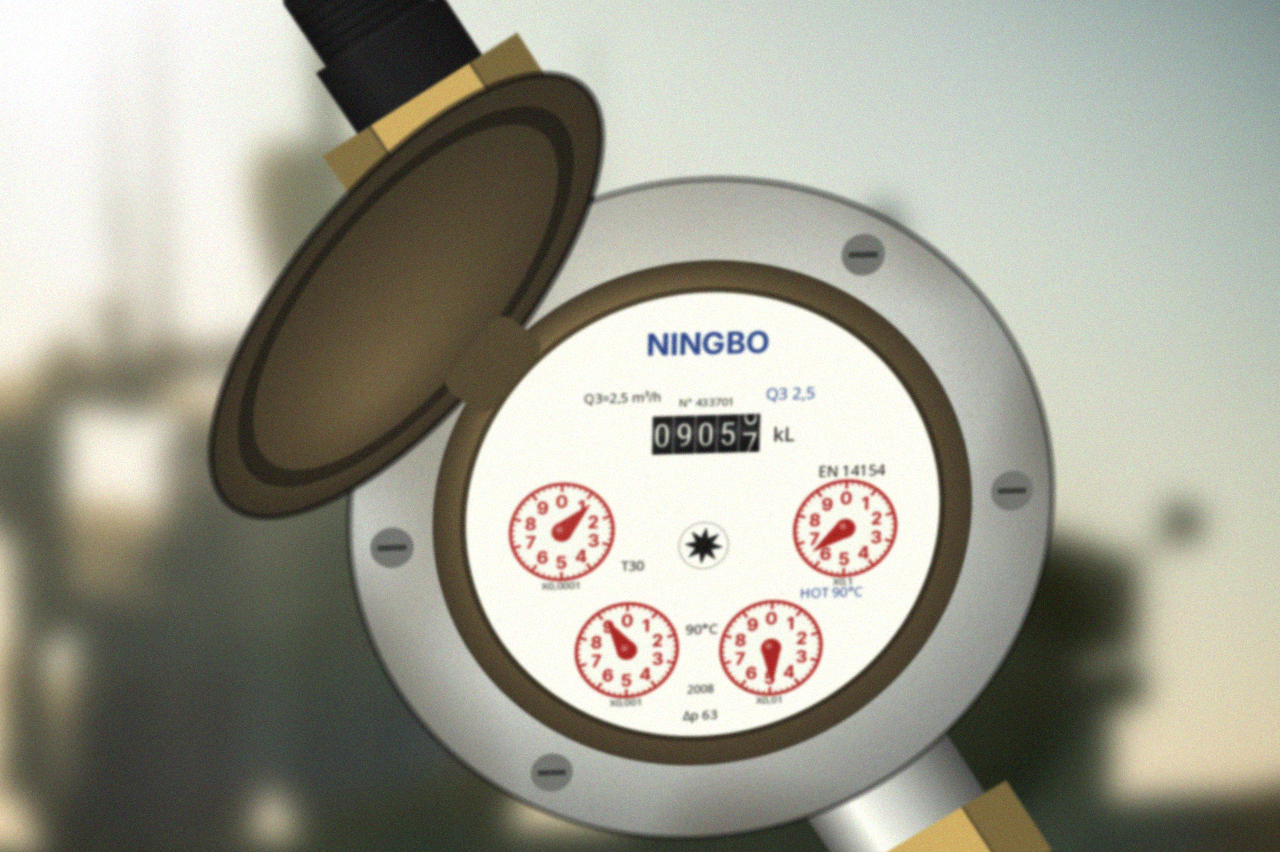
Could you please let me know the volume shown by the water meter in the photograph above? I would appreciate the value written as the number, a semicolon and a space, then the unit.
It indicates 9056.6491; kL
